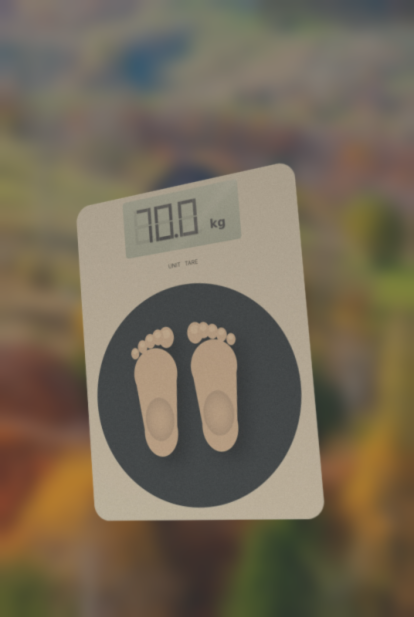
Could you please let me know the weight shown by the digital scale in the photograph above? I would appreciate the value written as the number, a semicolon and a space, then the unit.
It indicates 70.0; kg
